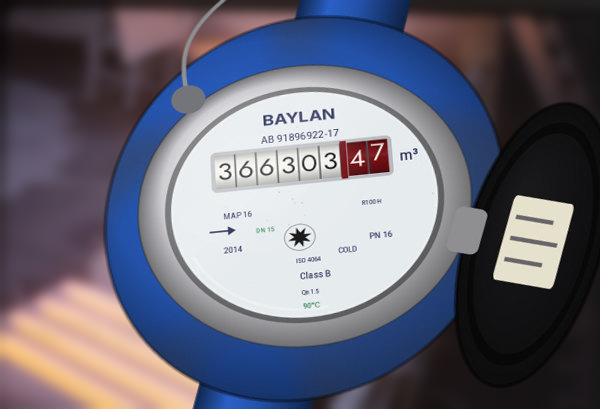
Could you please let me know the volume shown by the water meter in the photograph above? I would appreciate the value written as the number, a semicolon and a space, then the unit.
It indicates 366303.47; m³
